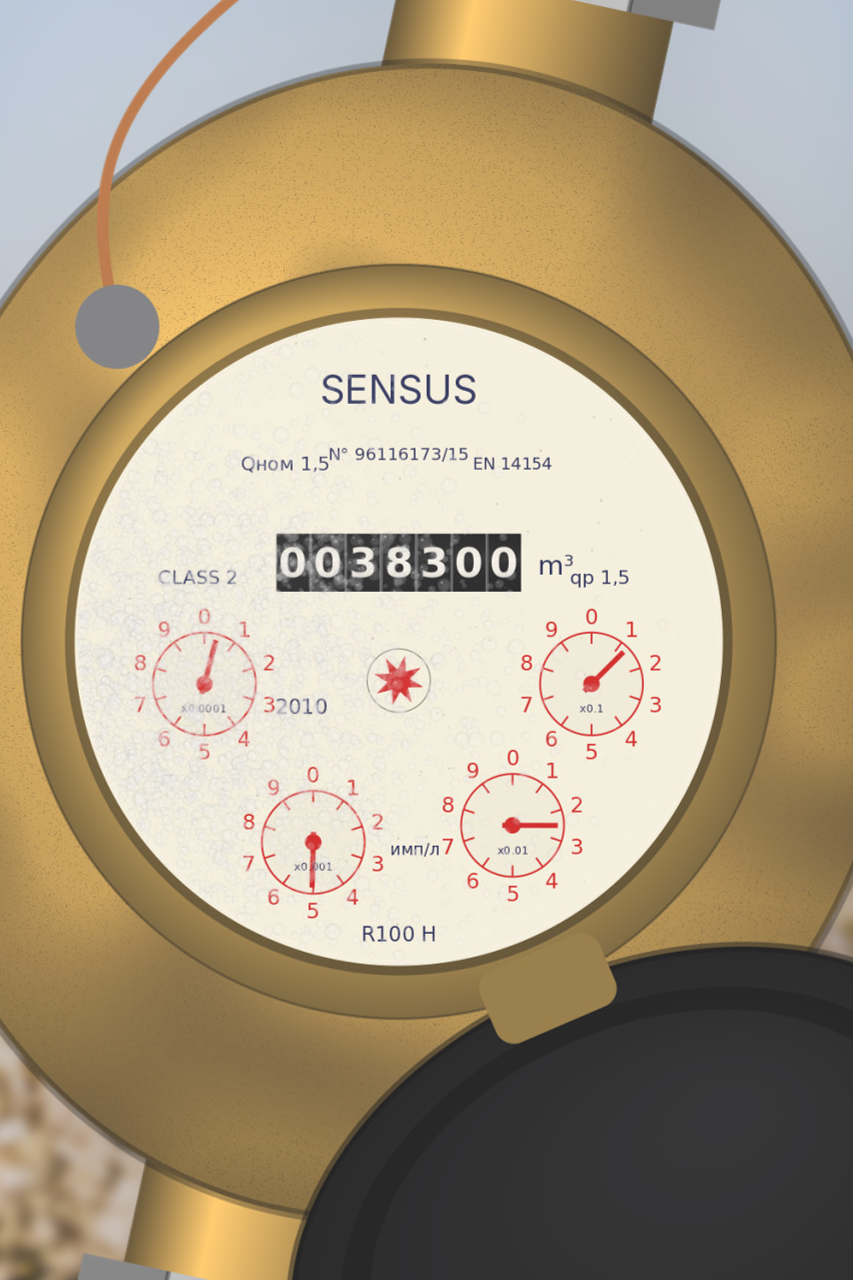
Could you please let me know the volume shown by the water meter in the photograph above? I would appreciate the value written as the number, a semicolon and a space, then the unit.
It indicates 38300.1250; m³
